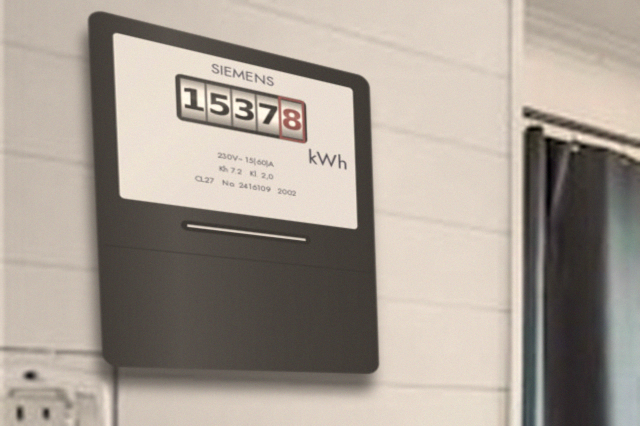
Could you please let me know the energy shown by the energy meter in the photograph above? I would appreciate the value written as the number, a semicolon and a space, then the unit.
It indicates 1537.8; kWh
